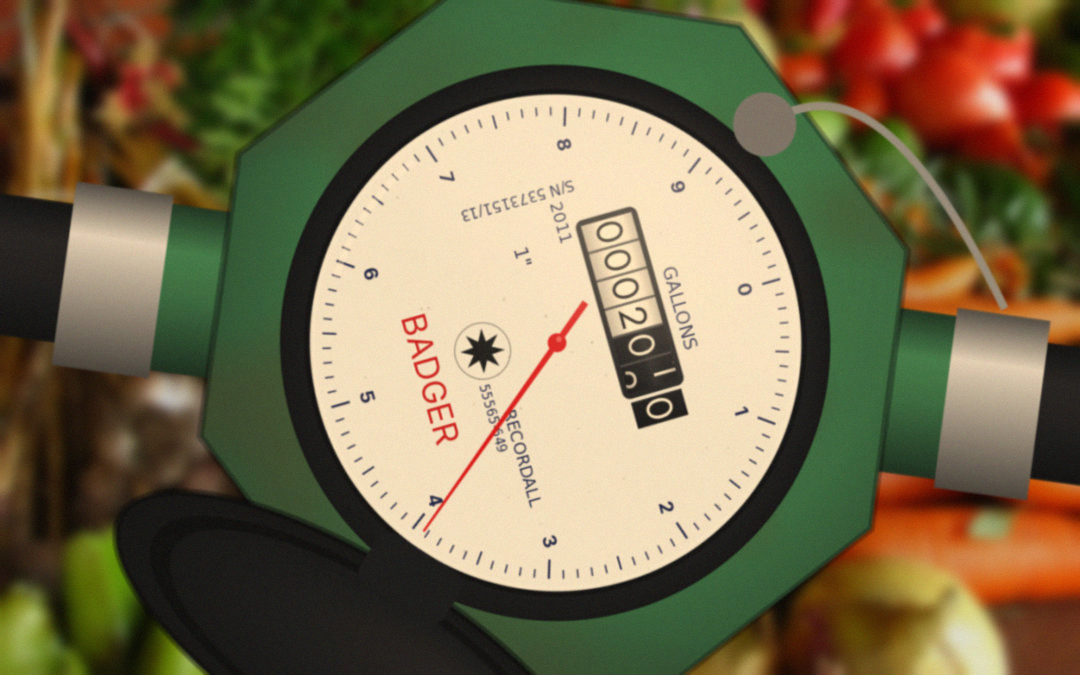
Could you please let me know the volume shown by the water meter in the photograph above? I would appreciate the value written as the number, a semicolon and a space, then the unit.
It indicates 2013.9; gal
